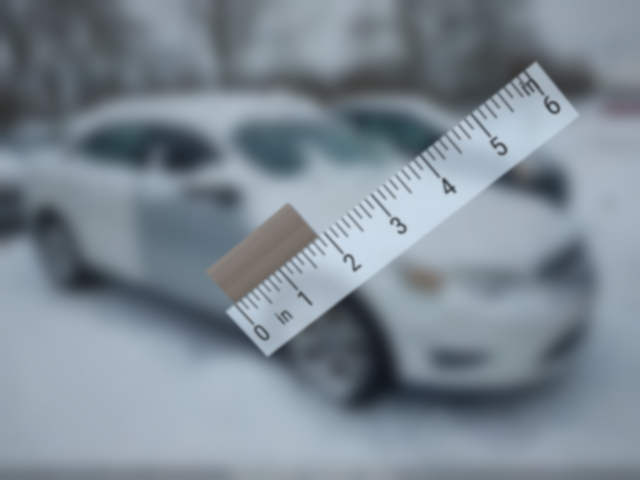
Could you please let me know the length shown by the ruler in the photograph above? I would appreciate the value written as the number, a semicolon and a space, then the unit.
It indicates 1.875; in
